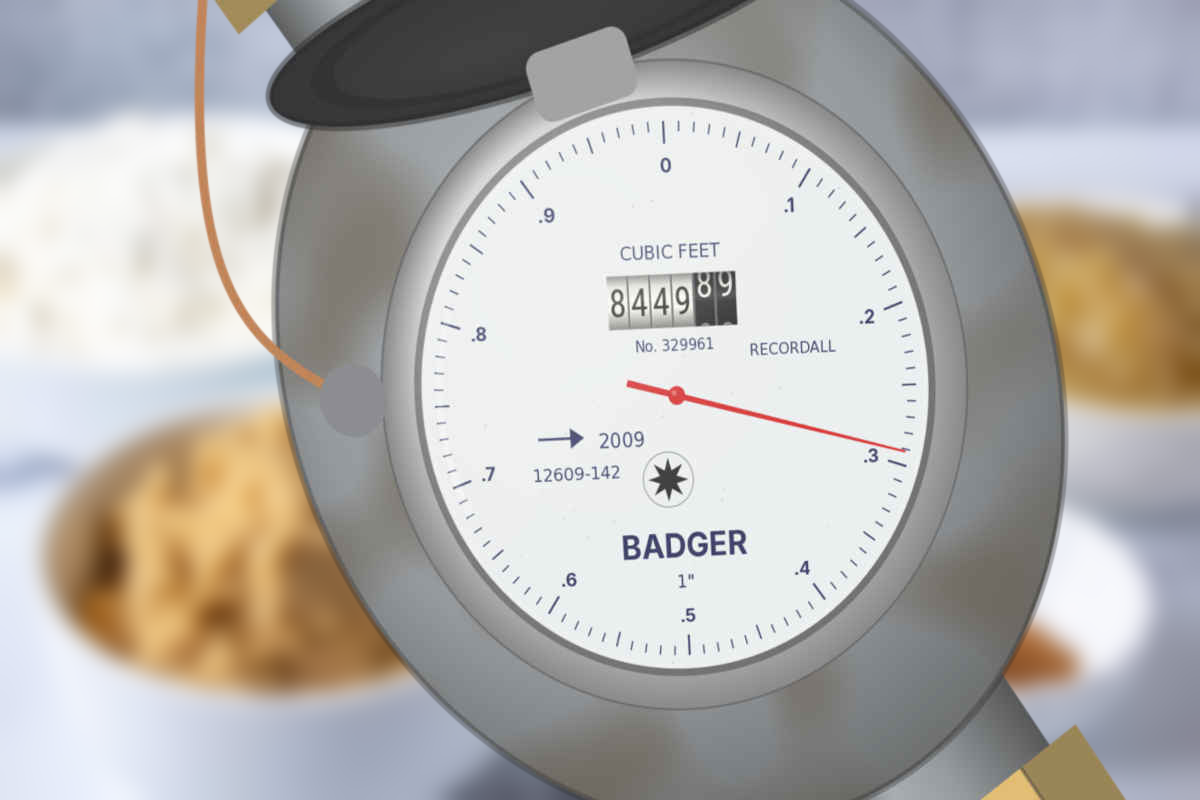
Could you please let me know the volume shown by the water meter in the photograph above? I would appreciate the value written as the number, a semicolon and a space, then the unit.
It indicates 844989.29; ft³
